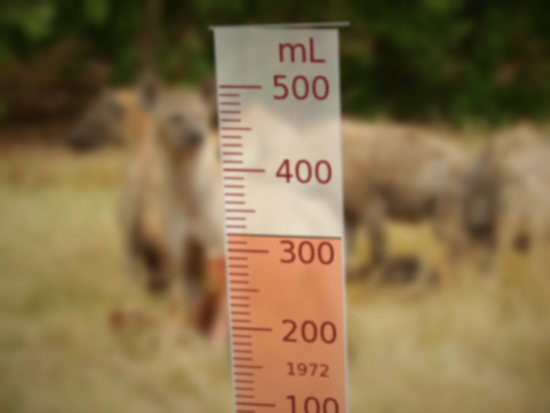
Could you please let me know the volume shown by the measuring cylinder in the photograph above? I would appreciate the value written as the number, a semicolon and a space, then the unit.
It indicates 320; mL
